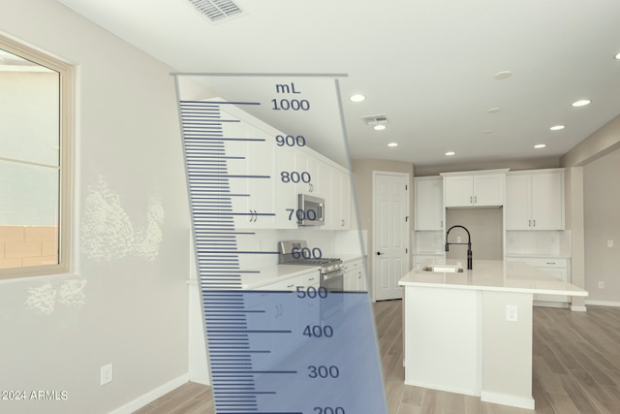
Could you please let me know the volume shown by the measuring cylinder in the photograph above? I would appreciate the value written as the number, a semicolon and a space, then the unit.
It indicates 500; mL
